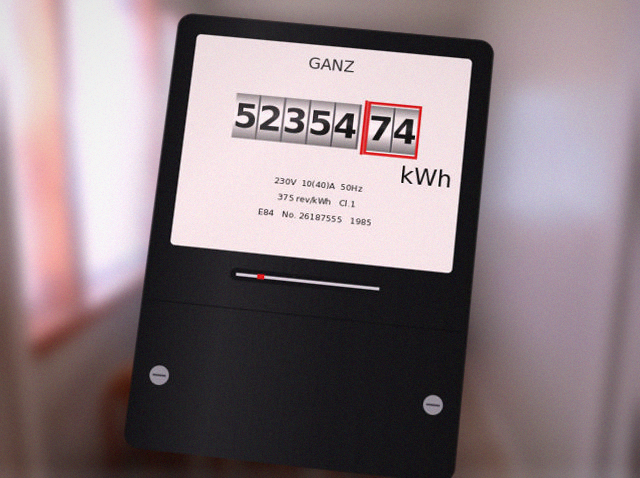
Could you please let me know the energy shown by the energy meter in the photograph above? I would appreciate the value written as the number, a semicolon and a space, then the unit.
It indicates 52354.74; kWh
